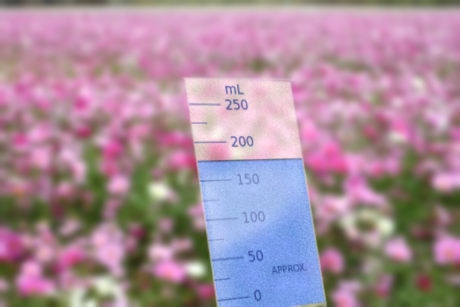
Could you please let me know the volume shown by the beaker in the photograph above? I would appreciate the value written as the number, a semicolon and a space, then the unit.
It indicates 175; mL
